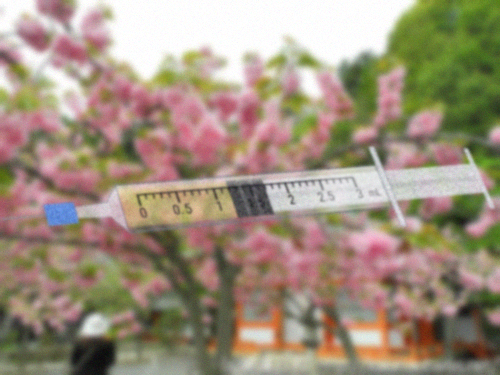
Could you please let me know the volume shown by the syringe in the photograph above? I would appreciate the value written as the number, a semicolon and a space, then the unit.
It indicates 1.2; mL
